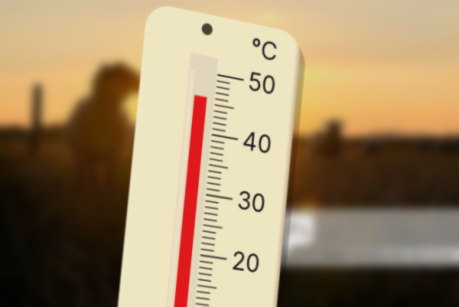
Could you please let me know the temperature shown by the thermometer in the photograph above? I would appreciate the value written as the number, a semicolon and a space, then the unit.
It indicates 46; °C
